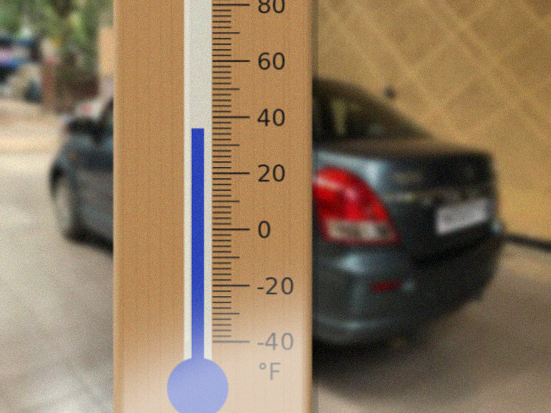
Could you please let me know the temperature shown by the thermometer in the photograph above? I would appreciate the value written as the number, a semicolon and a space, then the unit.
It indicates 36; °F
